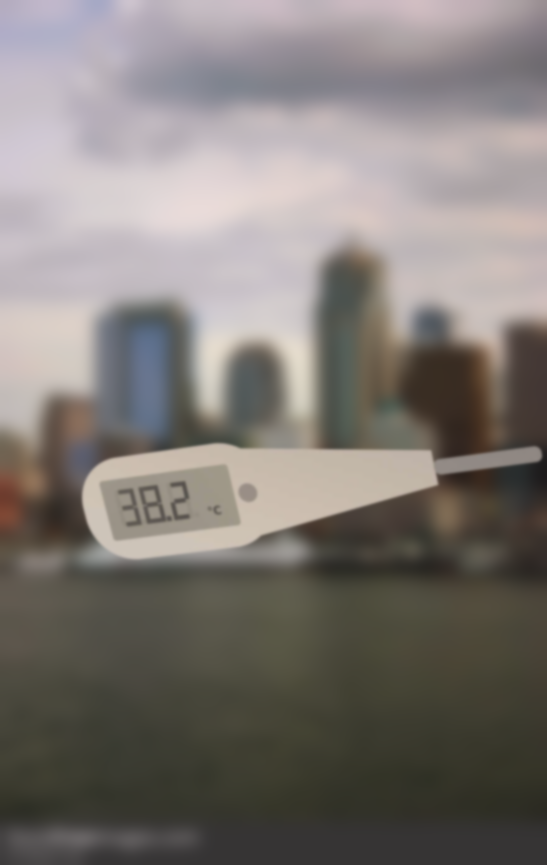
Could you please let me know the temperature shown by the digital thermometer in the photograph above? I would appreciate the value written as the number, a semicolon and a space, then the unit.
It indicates 38.2; °C
